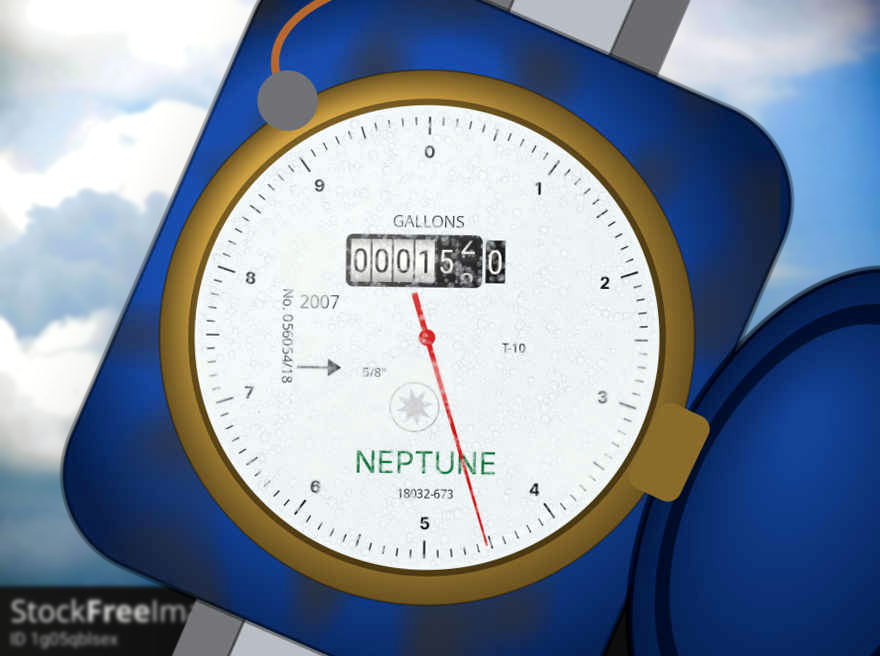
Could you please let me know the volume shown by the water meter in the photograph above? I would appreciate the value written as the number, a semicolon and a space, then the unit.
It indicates 1524.5; gal
